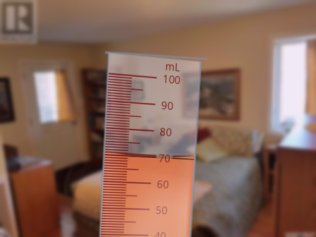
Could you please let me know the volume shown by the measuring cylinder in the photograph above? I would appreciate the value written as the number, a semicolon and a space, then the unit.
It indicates 70; mL
